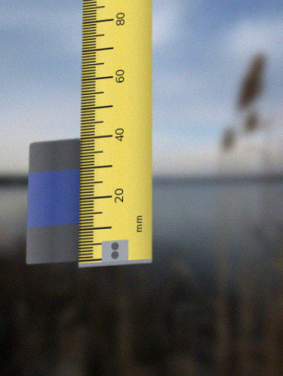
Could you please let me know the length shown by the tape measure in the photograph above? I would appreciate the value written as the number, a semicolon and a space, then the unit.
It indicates 40; mm
